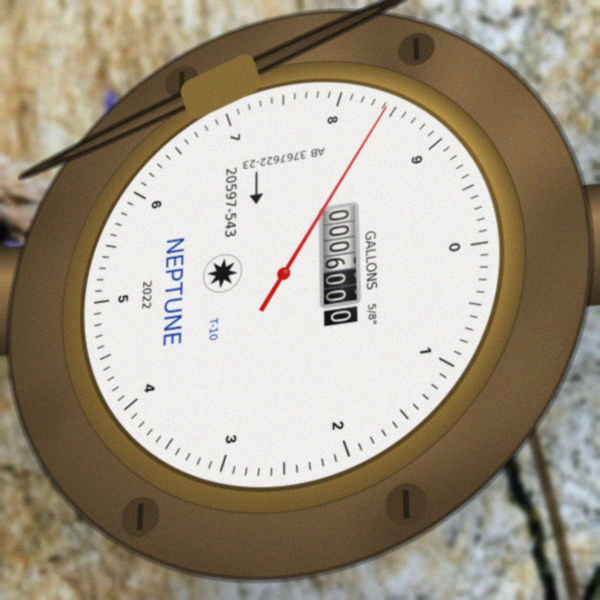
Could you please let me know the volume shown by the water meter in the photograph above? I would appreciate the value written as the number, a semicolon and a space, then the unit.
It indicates 5998.4; gal
